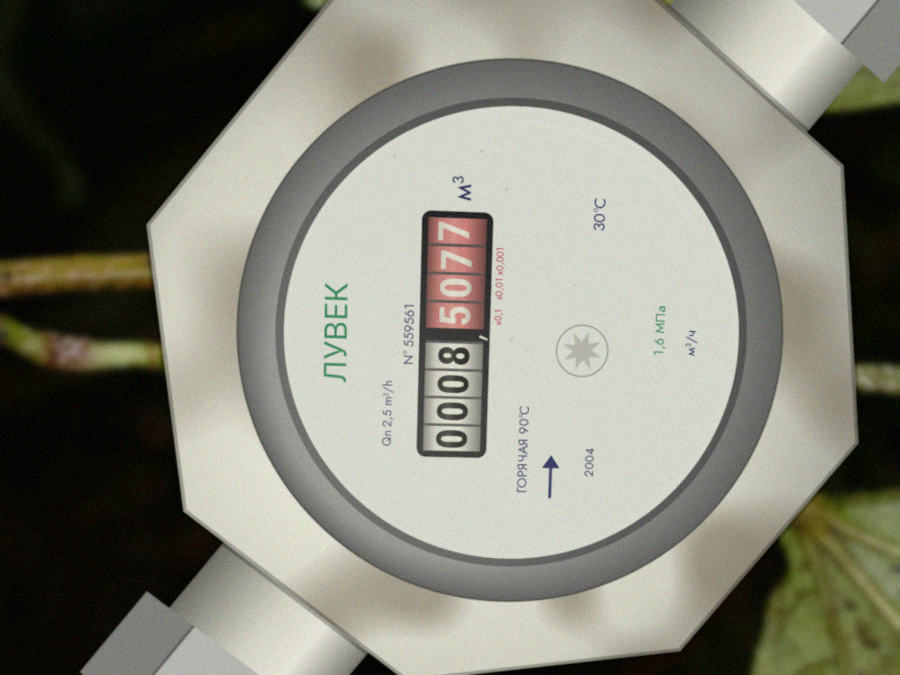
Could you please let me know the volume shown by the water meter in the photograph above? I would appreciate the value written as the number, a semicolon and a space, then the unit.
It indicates 8.5077; m³
